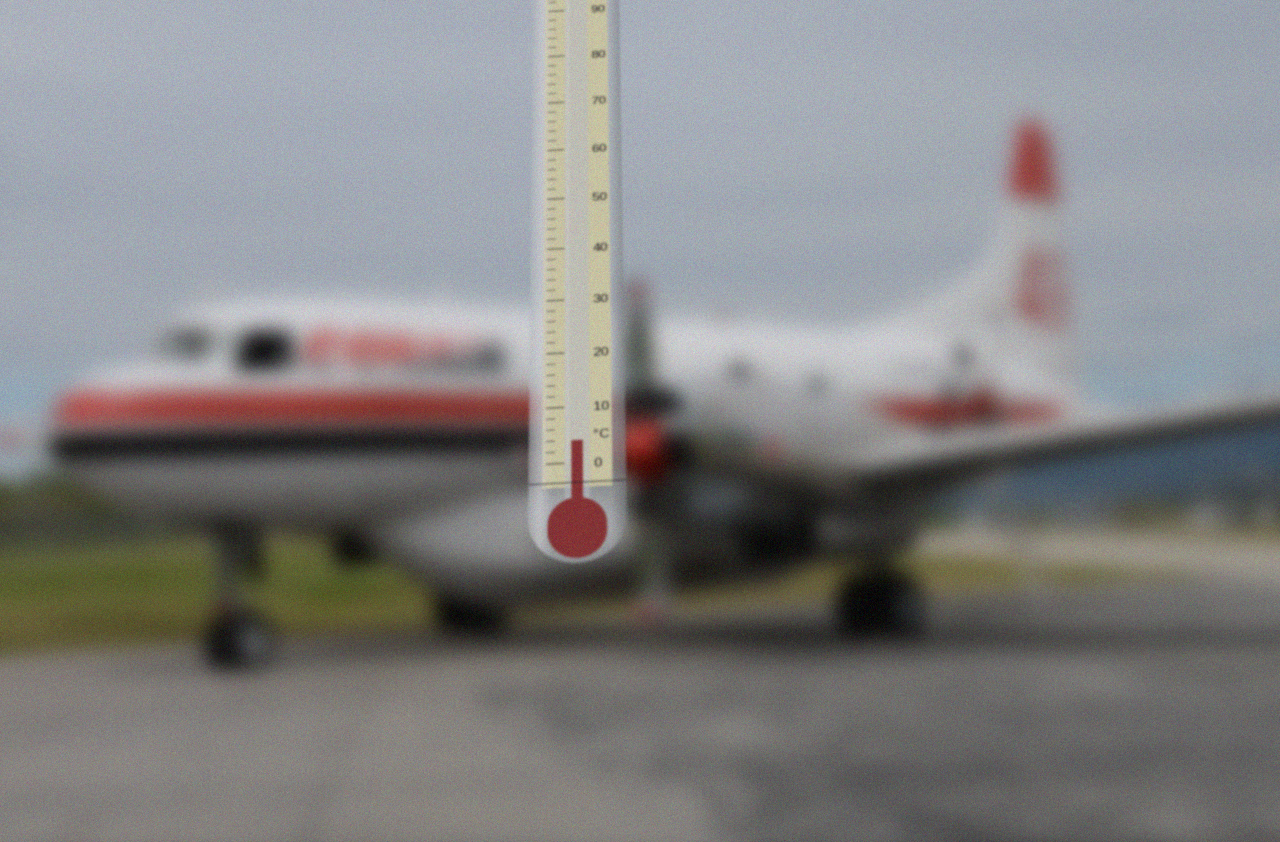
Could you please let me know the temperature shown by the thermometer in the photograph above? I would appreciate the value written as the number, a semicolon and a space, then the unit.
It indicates 4; °C
